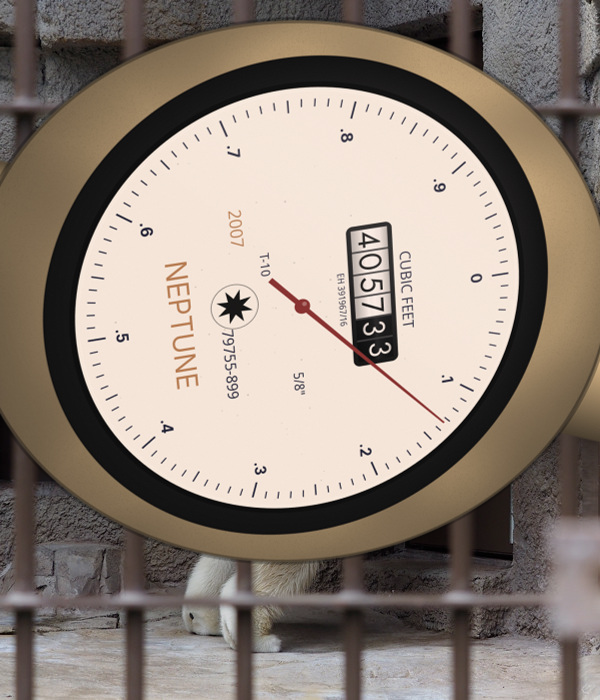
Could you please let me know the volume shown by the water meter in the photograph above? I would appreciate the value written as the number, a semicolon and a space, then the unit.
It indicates 405733.13; ft³
